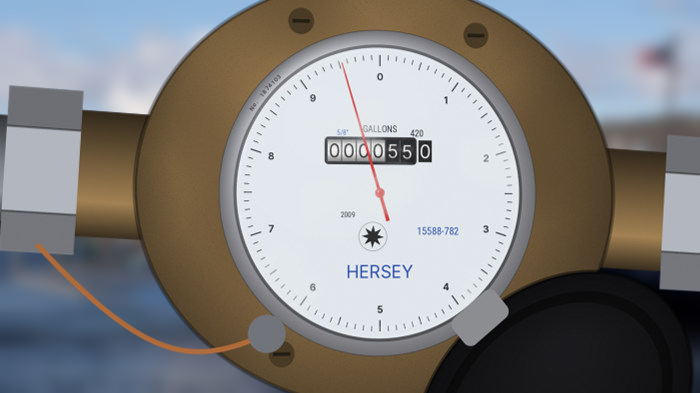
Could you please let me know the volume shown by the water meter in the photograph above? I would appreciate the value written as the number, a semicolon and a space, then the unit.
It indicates 549.5; gal
